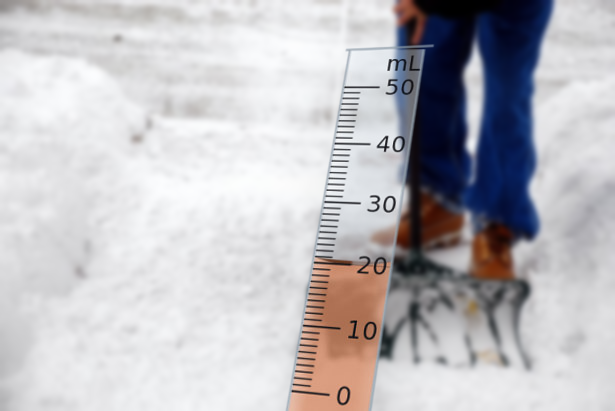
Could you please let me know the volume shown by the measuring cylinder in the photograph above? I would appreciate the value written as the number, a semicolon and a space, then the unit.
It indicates 20; mL
